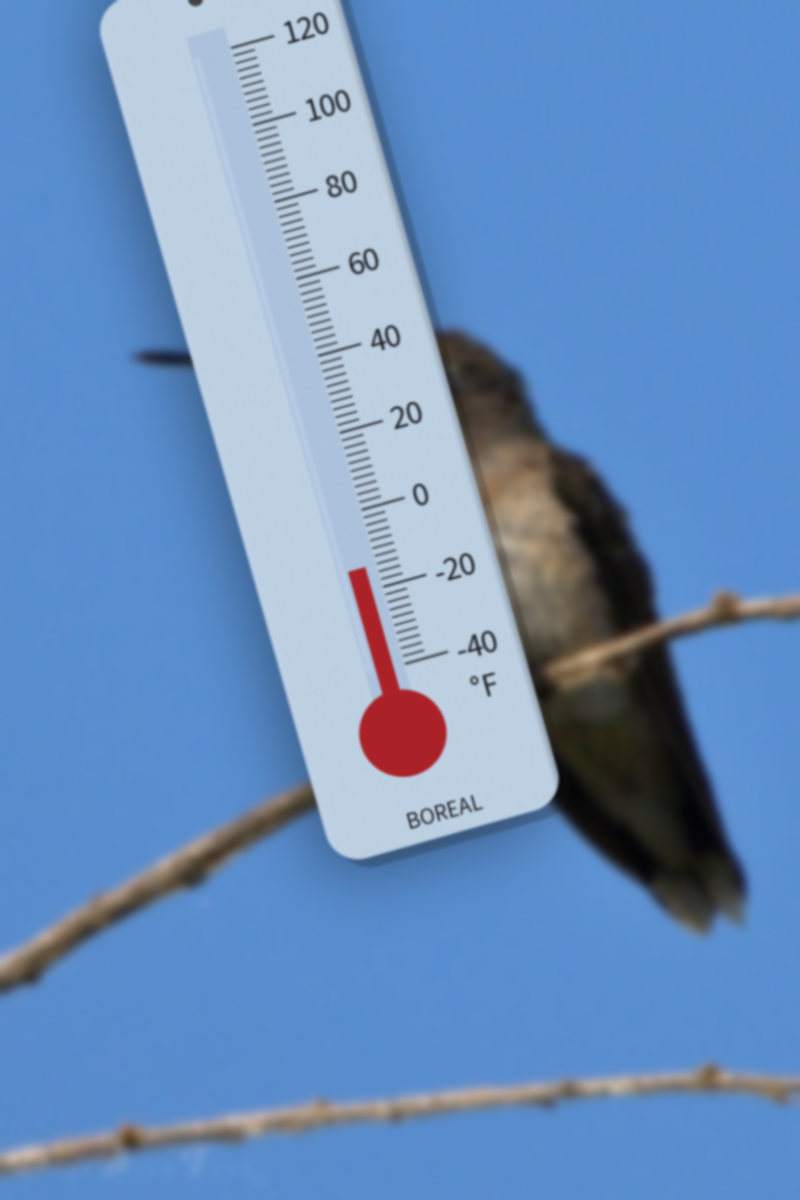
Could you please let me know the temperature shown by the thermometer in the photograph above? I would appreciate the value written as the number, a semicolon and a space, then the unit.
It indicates -14; °F
